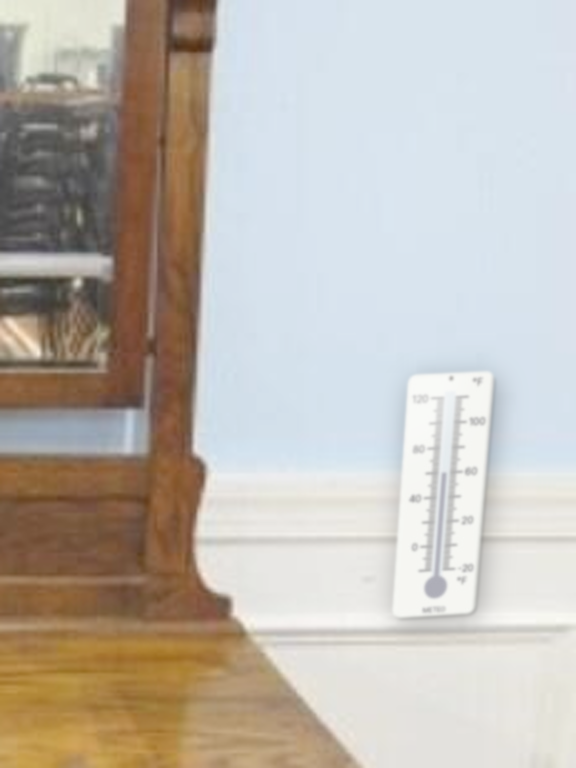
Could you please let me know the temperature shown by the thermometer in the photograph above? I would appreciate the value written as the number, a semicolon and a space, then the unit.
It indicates 60; °F
